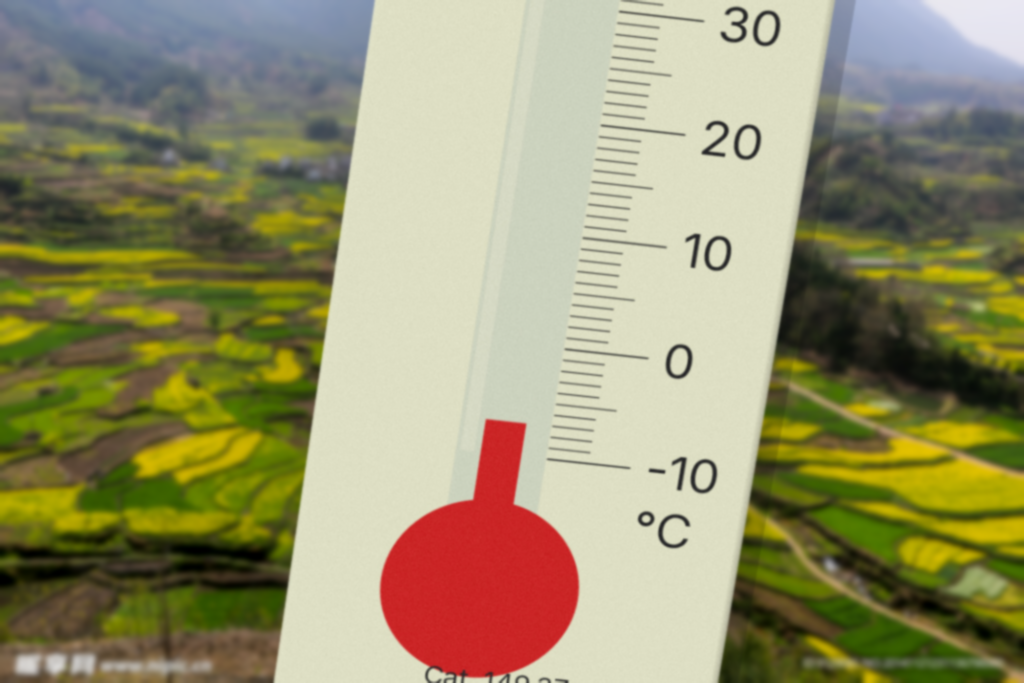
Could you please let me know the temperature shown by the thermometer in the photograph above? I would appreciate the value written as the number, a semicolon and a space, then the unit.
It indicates -7; °C
